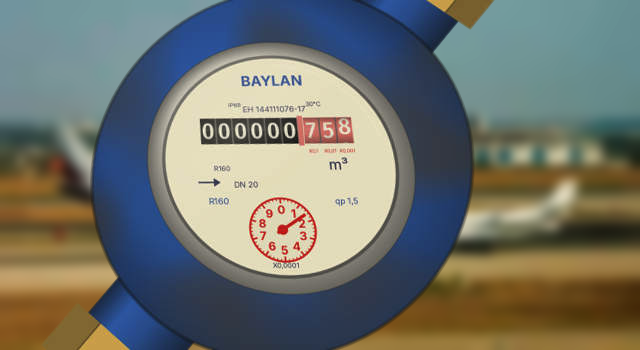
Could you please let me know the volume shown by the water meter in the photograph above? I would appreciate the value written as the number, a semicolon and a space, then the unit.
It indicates 0.7581; m³
